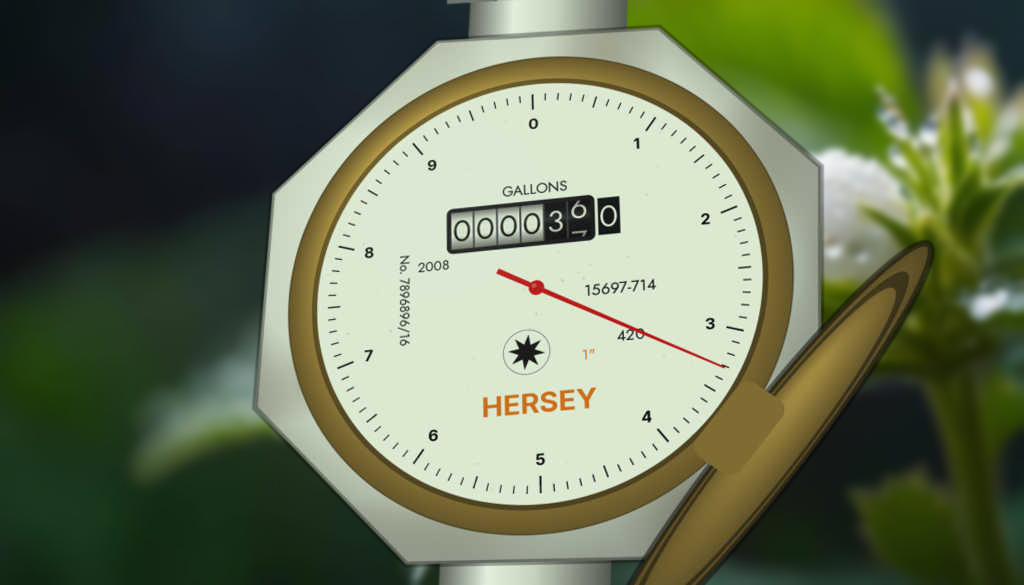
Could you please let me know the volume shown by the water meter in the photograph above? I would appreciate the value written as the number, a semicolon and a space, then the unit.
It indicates 363.3; gal
